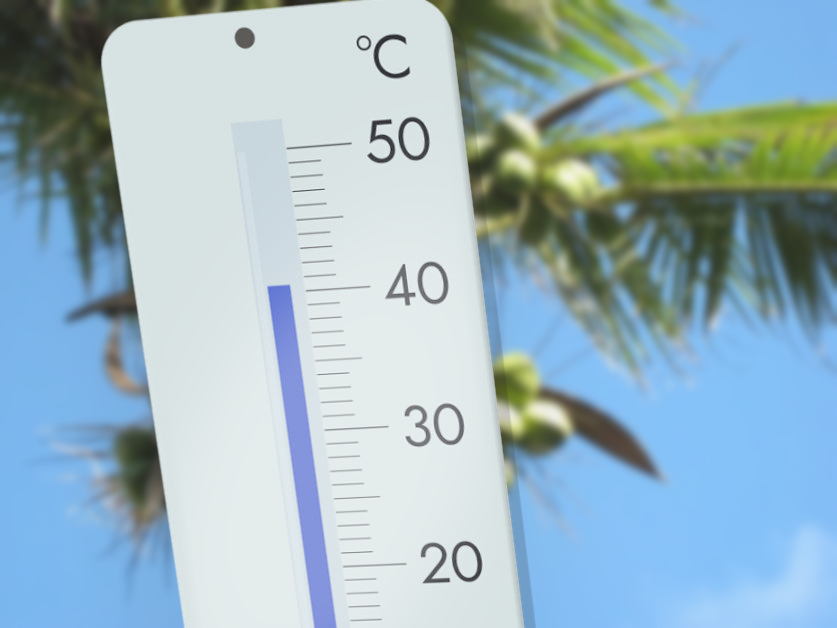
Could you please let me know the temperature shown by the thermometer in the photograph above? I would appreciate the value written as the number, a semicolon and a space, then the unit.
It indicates 40.5; °C
